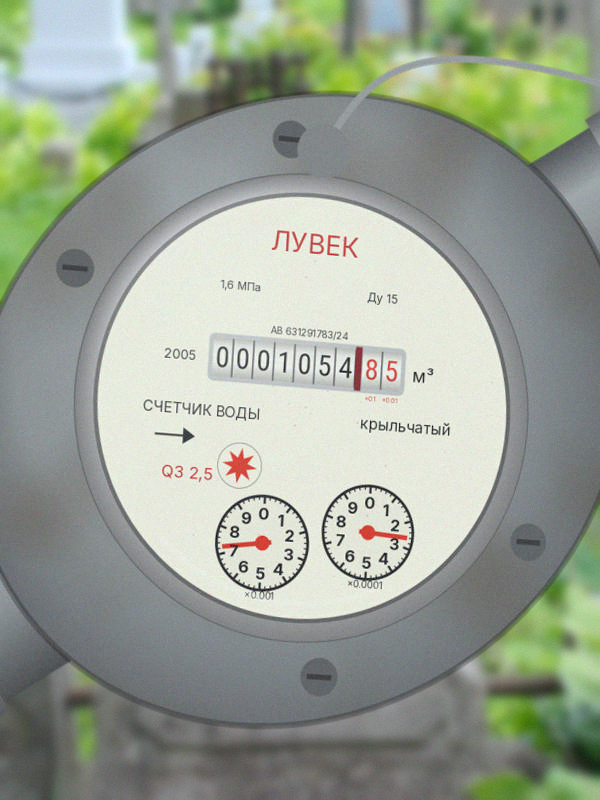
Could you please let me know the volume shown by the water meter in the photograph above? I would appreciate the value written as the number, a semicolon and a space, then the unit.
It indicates 1054.8572; m³
